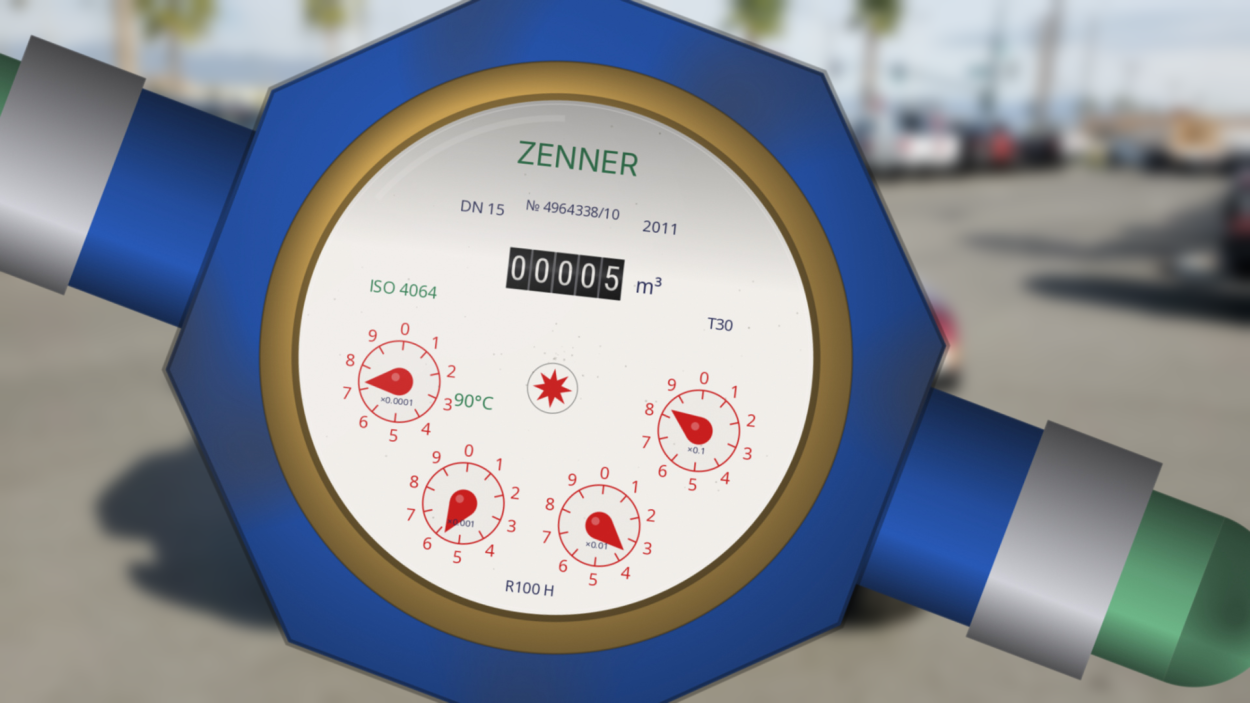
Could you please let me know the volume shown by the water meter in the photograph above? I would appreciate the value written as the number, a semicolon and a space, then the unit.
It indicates 5.8357; m³
